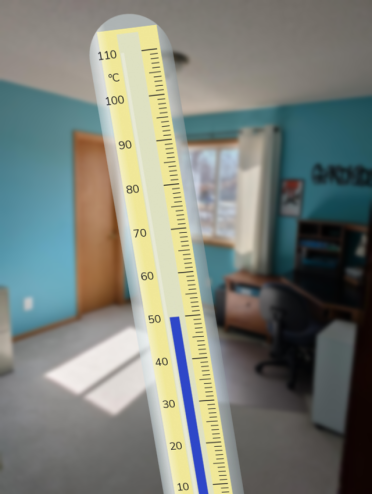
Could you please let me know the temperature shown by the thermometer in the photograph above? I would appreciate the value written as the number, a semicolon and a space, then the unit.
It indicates 50; °C
